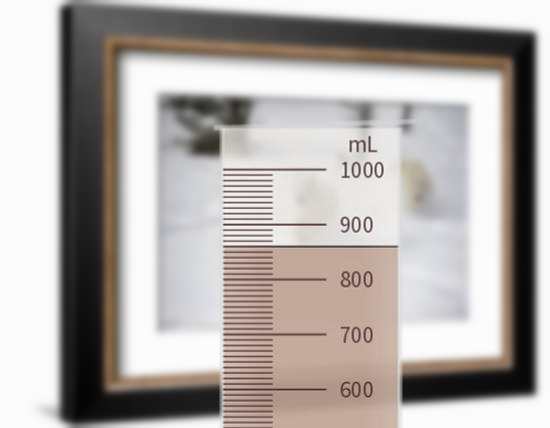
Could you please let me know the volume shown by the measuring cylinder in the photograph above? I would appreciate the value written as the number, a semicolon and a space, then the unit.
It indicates 860; mL
